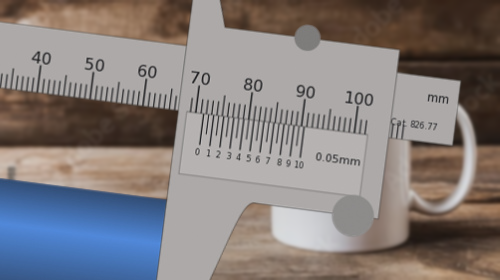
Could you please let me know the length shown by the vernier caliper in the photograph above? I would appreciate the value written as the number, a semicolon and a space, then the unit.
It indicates 71.5; mm
